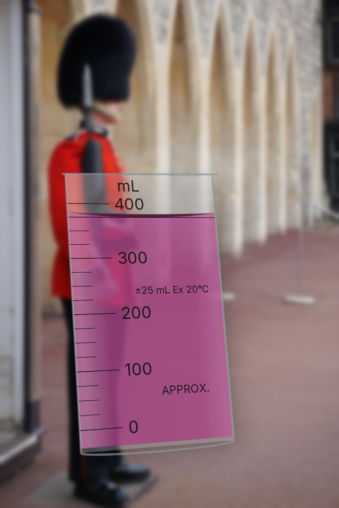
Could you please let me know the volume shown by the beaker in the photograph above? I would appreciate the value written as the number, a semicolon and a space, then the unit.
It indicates 375; mL
